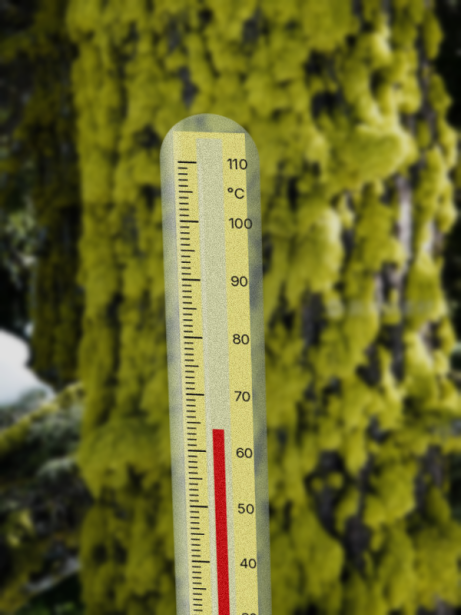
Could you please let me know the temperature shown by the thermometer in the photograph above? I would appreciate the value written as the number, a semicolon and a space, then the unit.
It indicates 64; °C
